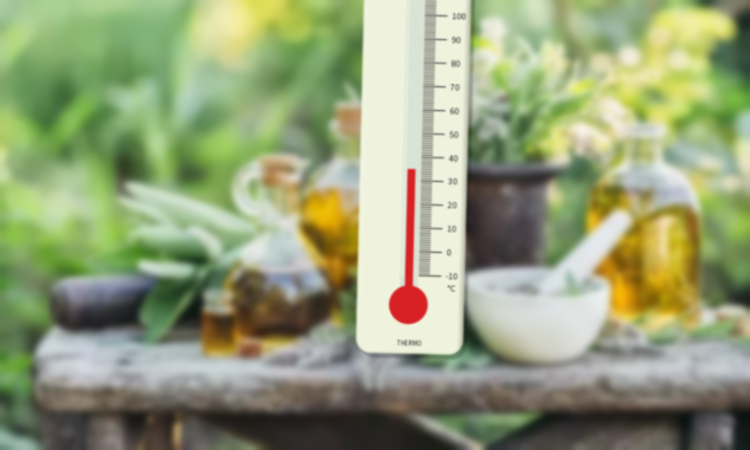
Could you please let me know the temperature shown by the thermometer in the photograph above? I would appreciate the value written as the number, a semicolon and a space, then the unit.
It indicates 35; °C
